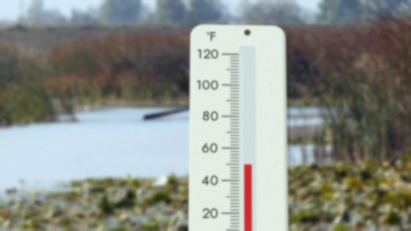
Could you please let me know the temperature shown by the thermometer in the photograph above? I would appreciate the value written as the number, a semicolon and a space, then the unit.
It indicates 50; °F
